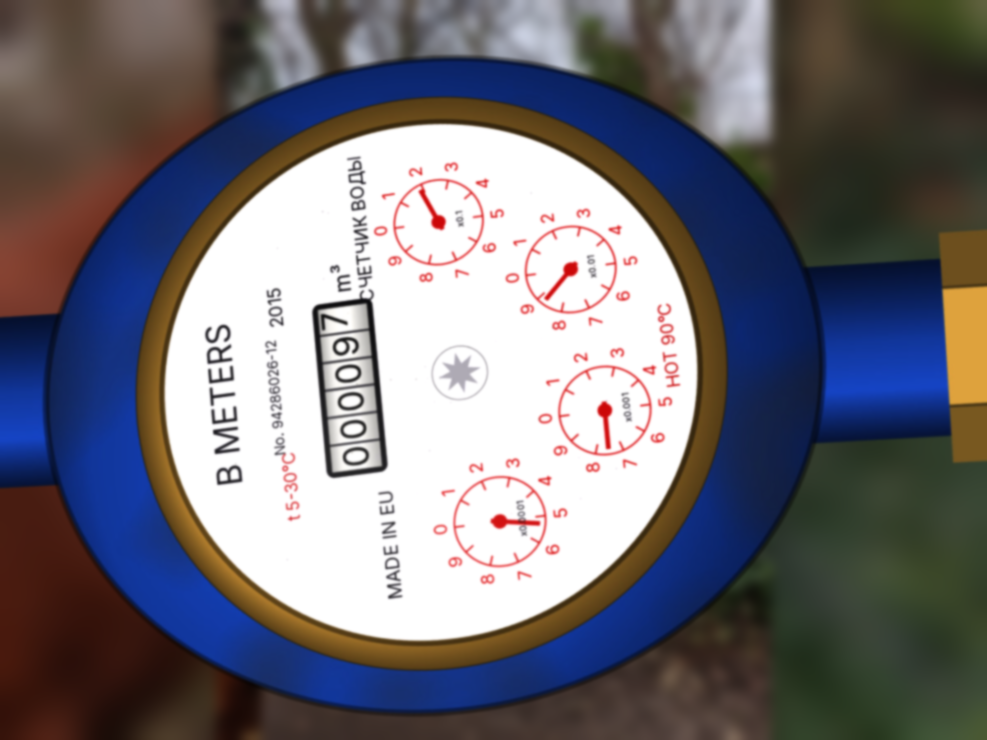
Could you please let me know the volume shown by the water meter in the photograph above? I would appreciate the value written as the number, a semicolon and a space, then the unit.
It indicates 97.1875; m³
